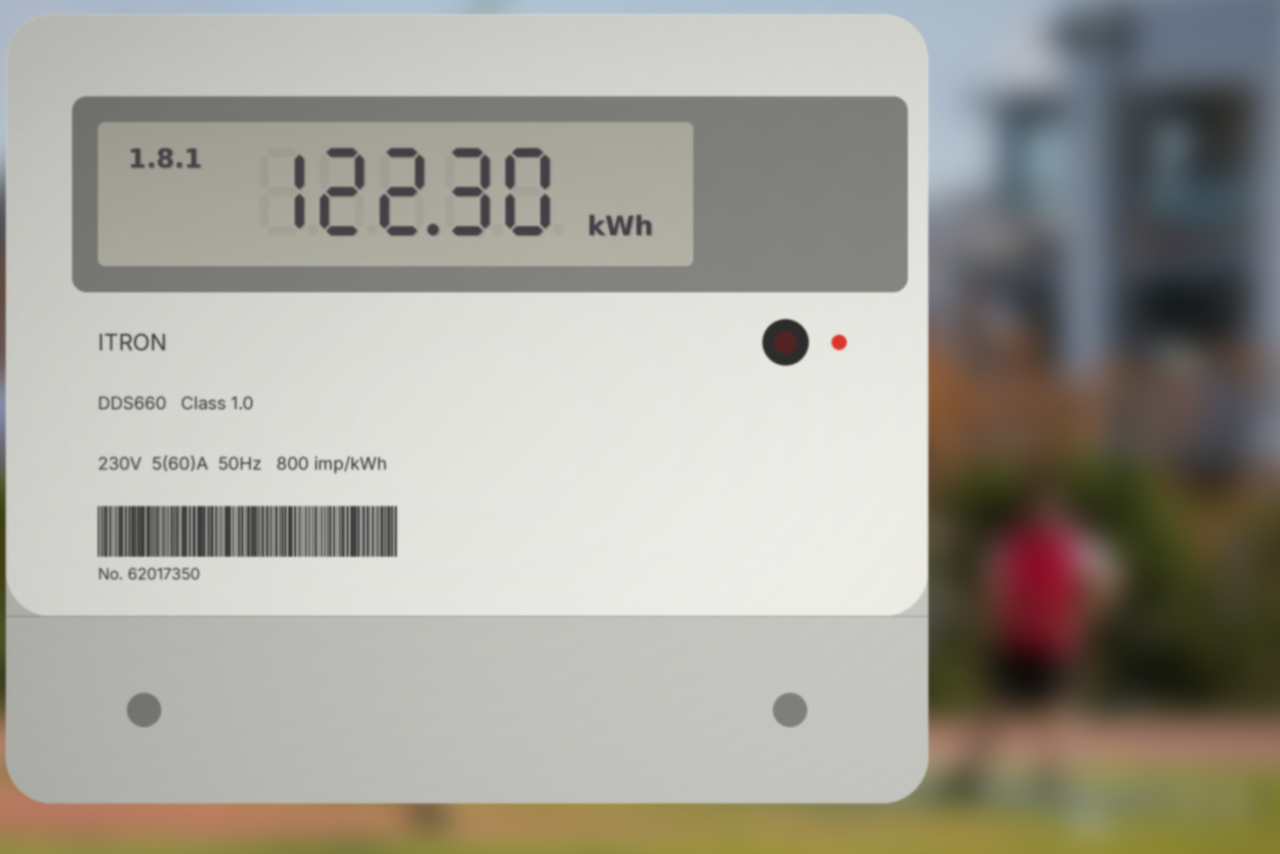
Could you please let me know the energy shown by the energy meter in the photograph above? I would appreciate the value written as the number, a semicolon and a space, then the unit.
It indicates 122.30; kWh
